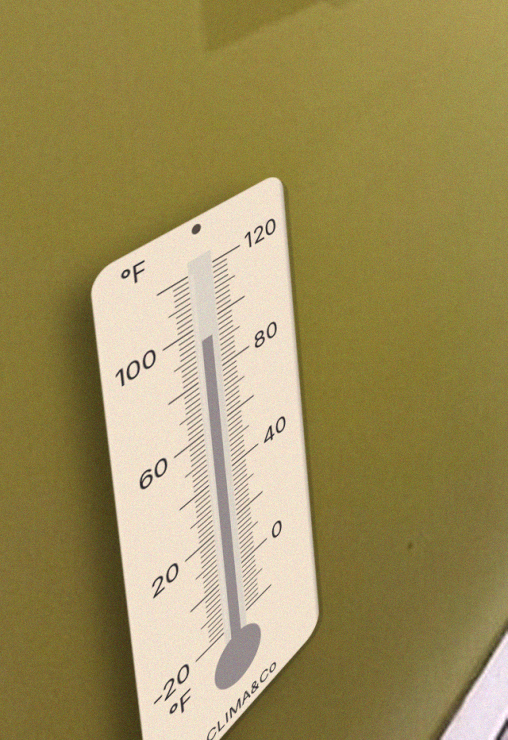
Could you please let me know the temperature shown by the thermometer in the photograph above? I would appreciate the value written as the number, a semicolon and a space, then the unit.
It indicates 94; °F
